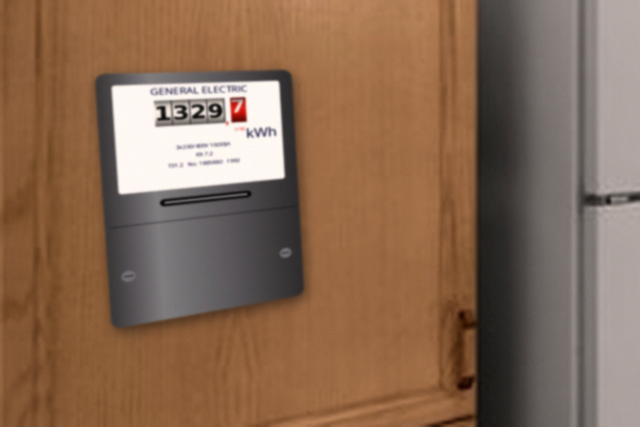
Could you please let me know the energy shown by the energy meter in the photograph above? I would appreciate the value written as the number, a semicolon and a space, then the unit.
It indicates 1329.7; kWh
